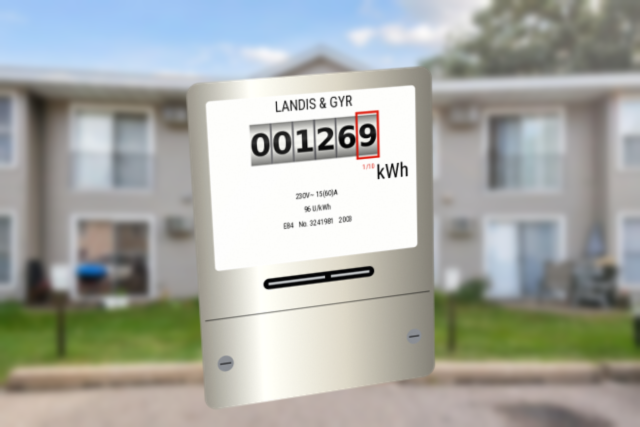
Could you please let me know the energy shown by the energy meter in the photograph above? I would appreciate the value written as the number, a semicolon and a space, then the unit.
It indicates 126.9; kWh
